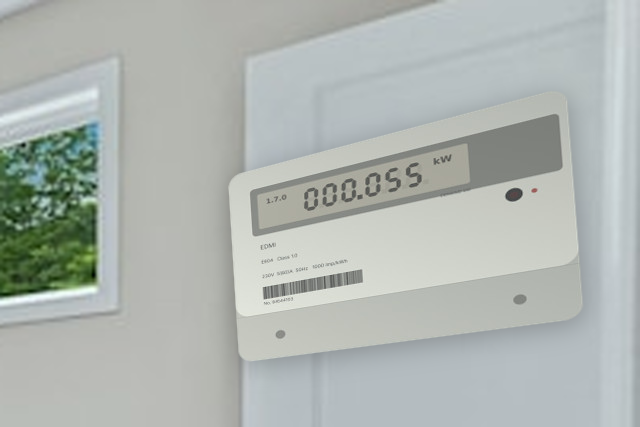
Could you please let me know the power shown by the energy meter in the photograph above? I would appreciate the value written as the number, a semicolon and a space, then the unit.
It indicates 0.055; kW
